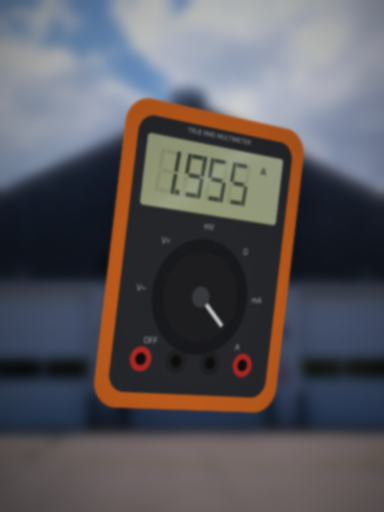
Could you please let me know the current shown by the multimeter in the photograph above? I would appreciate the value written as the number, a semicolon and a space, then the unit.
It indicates 1.955; A
